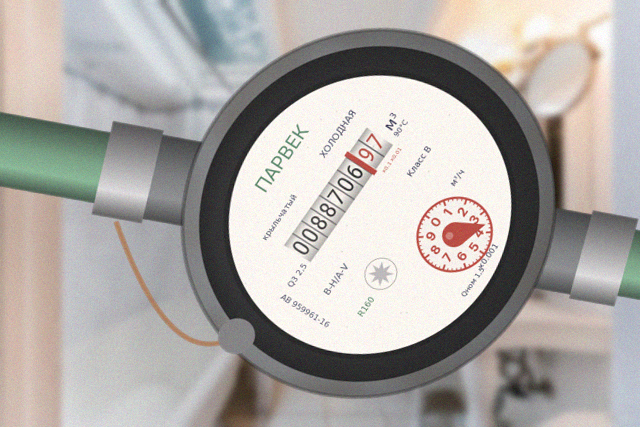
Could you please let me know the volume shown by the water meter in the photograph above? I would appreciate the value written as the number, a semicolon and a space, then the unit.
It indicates 88706.973; m³
